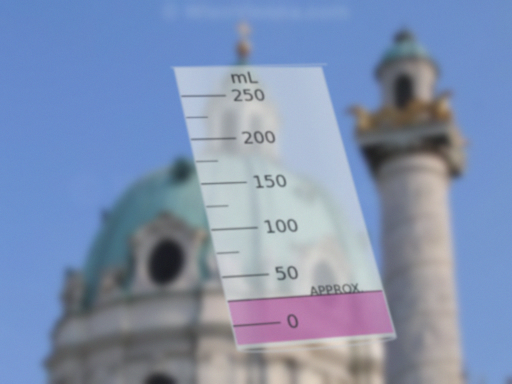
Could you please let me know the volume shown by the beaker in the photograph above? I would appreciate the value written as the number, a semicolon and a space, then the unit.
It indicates 25; mL
